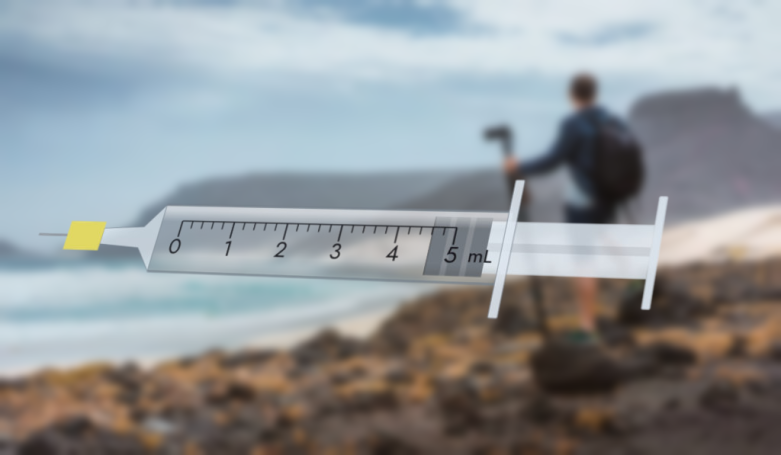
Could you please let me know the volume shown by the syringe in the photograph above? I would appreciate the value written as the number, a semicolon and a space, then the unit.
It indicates 4.6; mL
